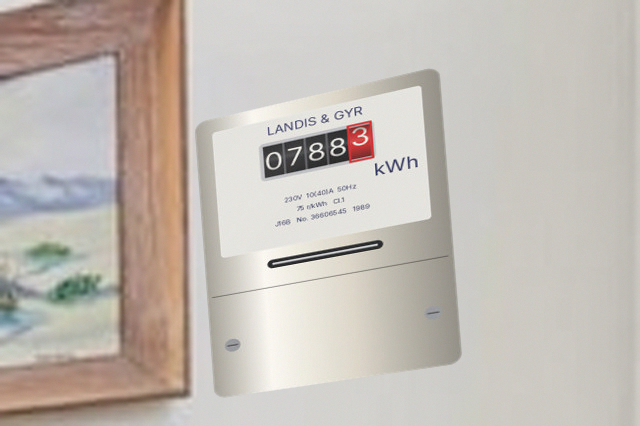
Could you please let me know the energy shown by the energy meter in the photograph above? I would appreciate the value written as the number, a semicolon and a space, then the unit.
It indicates 788.3; kWh
